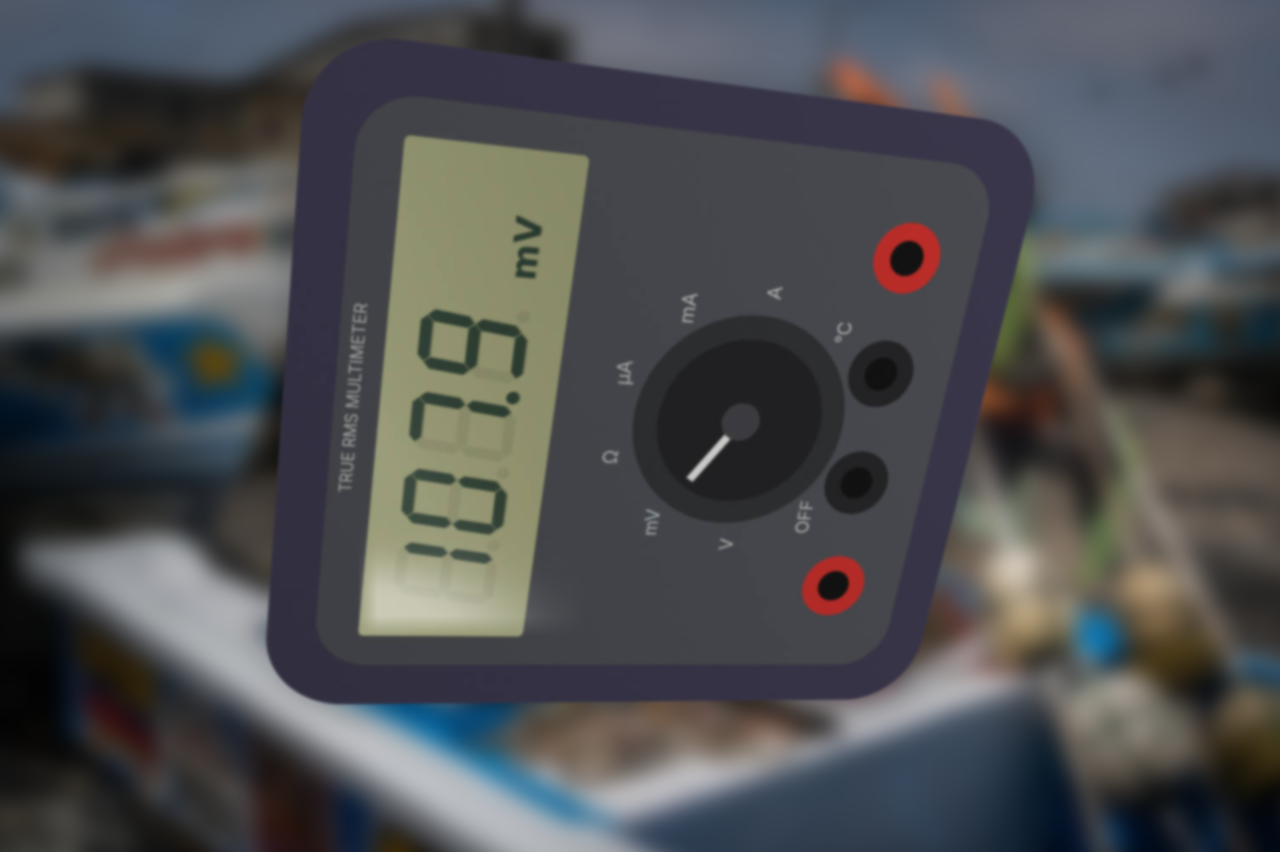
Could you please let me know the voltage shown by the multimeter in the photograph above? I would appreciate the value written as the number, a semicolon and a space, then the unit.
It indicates 107.9; mV
